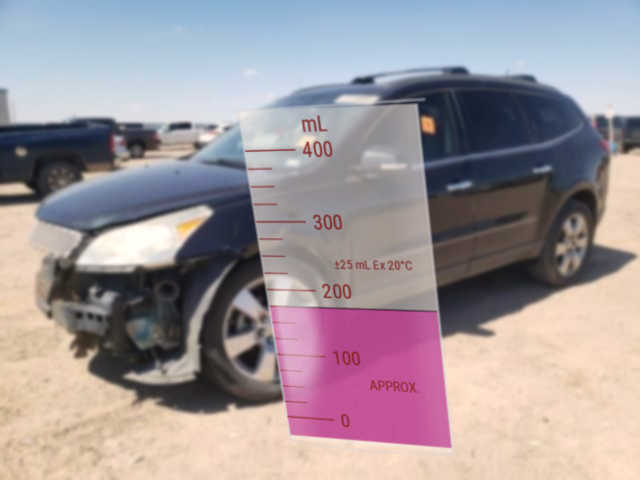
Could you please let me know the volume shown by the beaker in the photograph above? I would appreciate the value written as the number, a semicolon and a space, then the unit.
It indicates 175; mL
